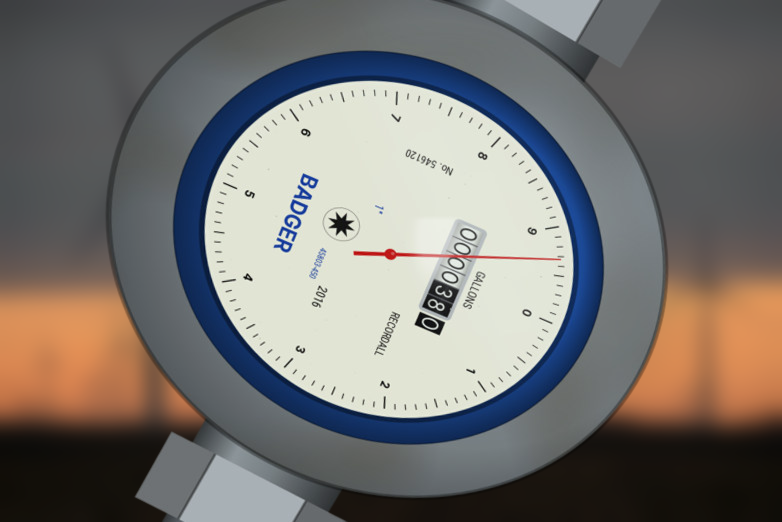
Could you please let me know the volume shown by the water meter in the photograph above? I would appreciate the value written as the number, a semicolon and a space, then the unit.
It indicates 379.3; gal
